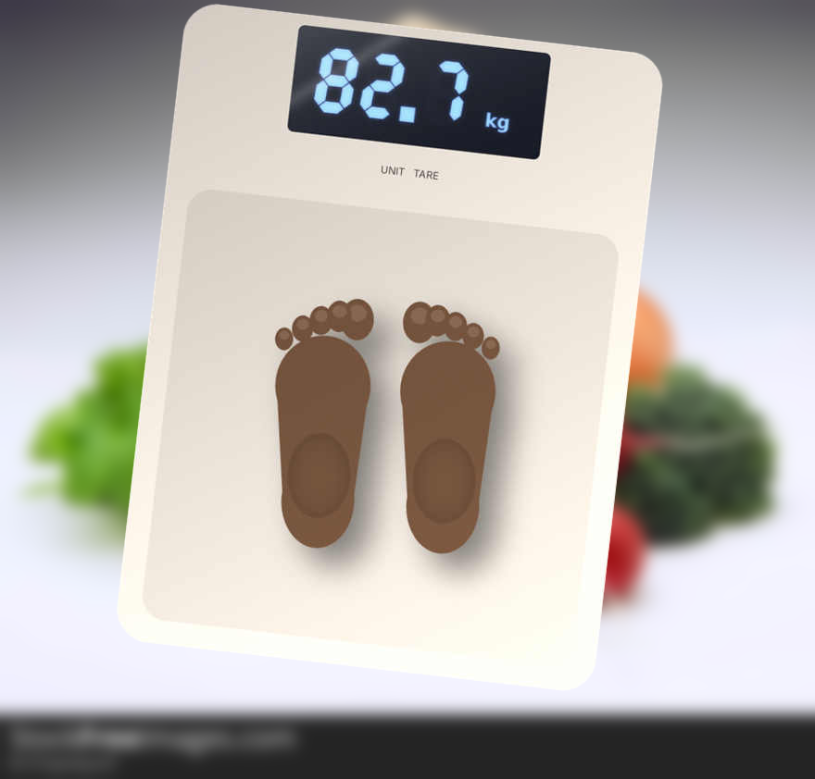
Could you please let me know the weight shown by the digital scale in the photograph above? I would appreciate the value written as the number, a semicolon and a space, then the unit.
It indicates 82.7; kg
